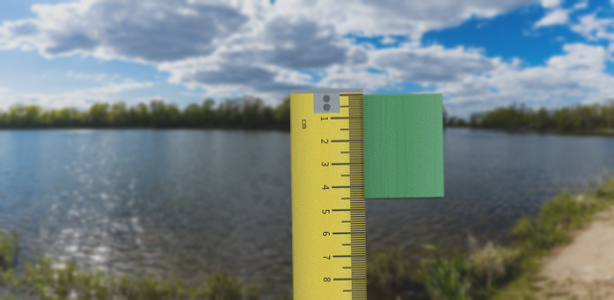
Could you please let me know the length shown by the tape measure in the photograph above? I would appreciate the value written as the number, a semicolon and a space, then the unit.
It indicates 4.5; cm
